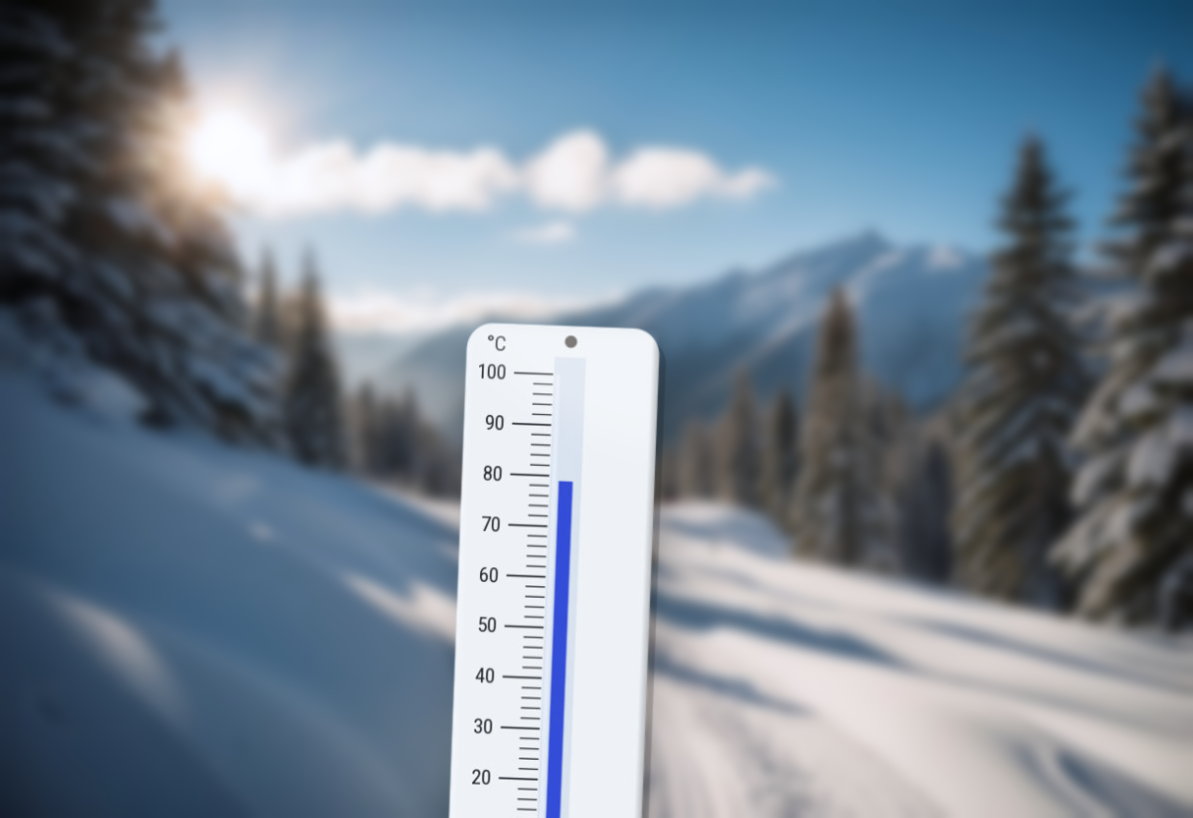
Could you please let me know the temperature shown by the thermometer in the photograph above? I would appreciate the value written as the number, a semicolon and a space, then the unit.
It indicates 79; °C
